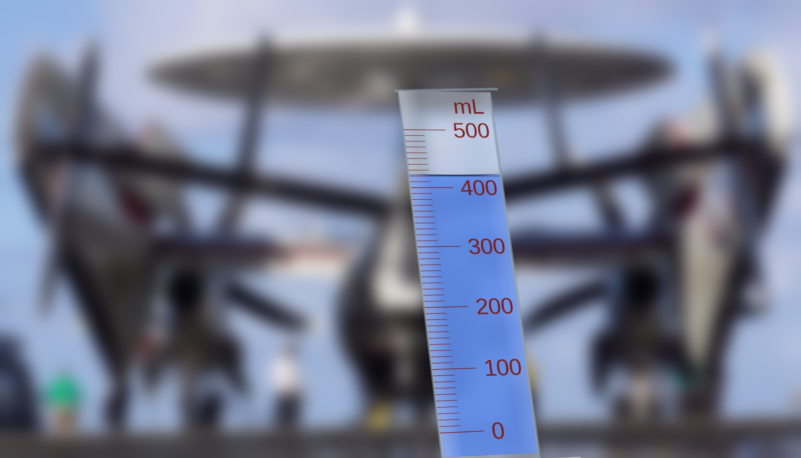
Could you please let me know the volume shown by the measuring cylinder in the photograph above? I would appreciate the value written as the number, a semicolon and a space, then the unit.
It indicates 420; mL
